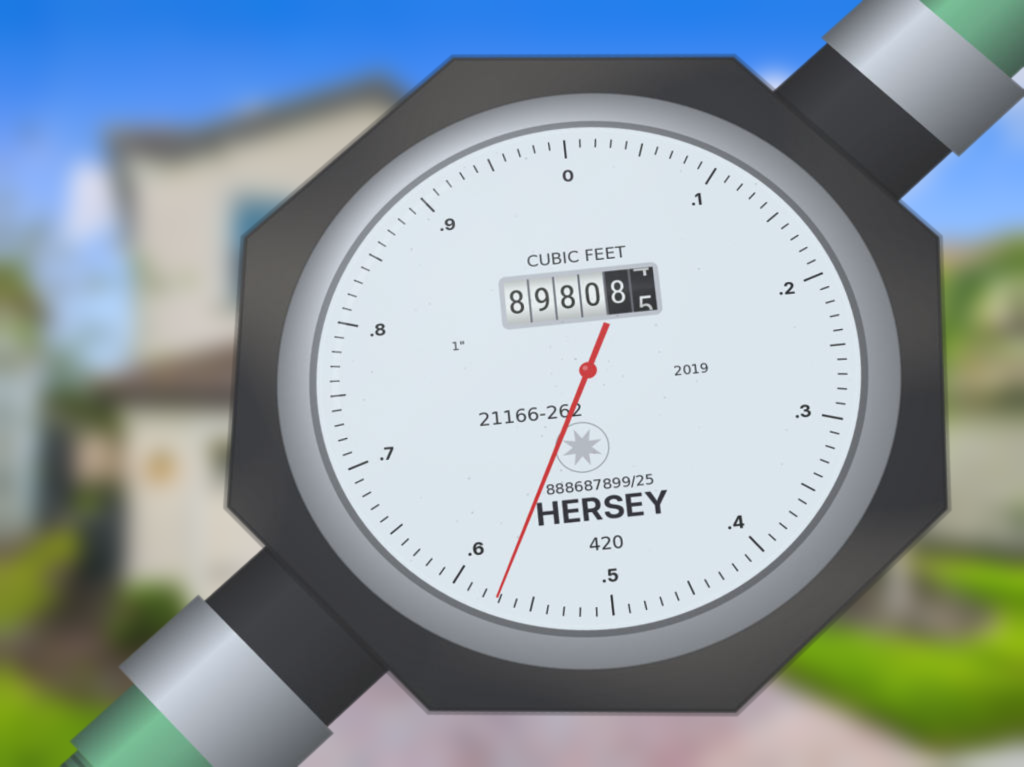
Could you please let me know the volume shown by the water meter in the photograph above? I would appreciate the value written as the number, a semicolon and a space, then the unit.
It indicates 898084.57; ft³
